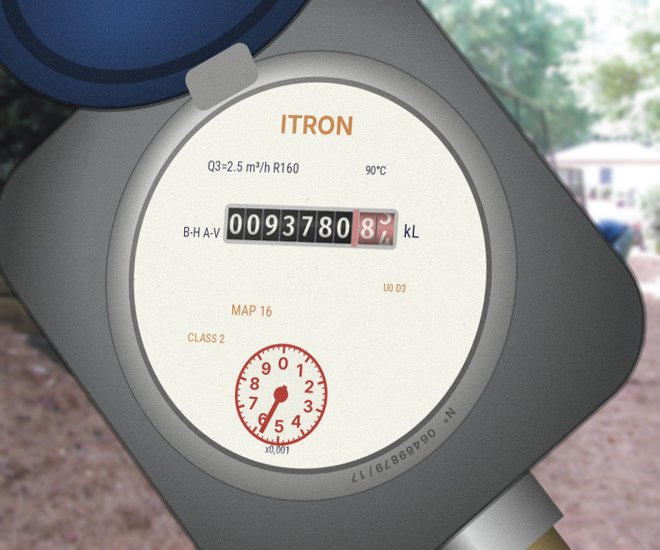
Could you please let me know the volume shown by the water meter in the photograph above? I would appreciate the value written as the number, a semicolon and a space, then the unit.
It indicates 93780.835; kL
